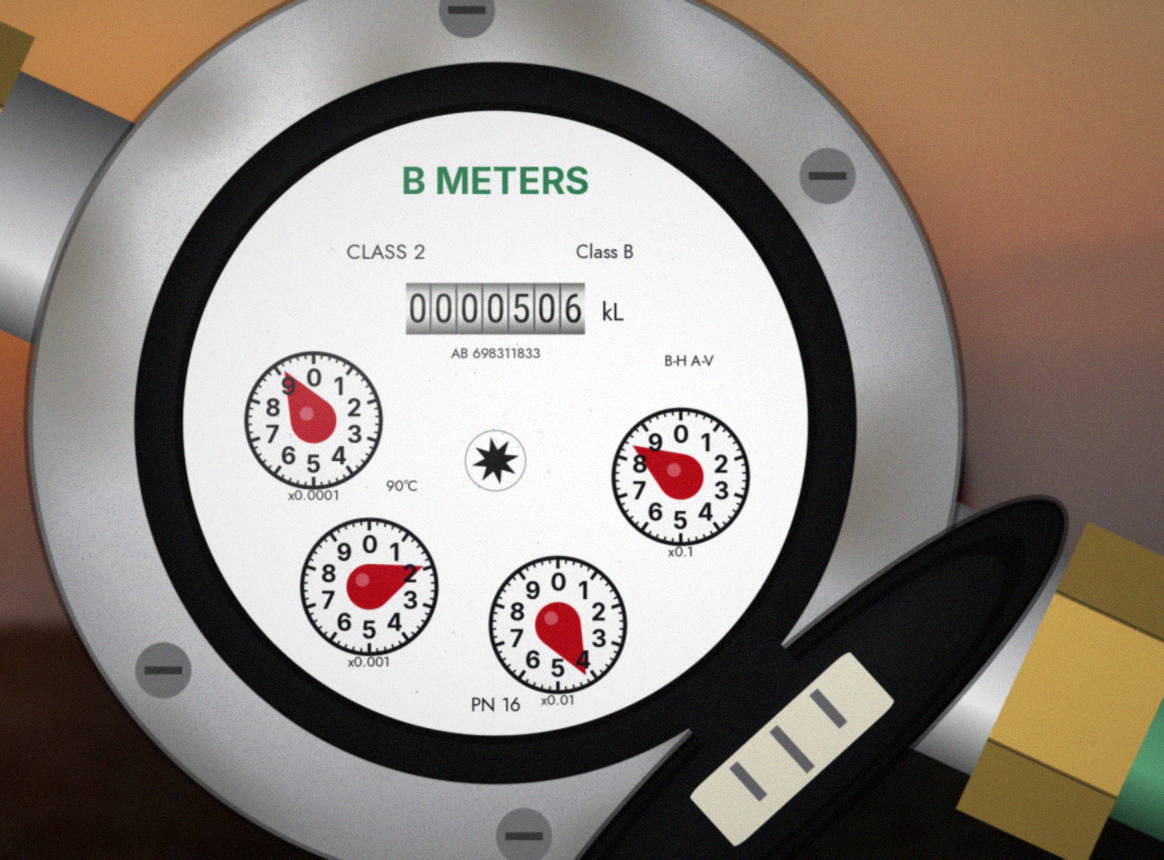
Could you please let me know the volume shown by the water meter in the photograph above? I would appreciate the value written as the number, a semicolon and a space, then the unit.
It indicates 506.8419; kL
